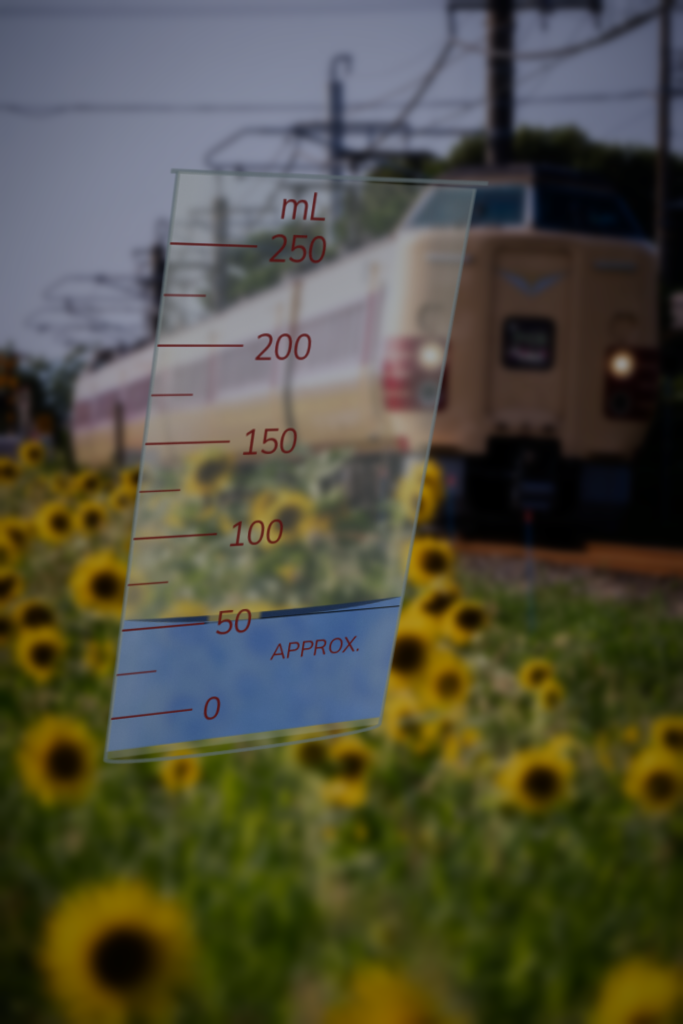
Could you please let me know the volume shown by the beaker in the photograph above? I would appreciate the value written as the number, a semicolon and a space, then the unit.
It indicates 50; mL
